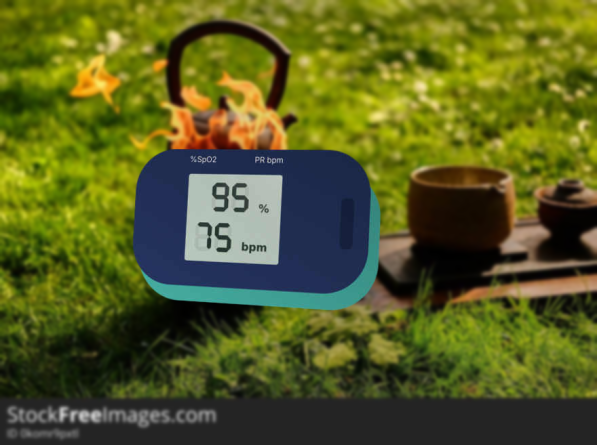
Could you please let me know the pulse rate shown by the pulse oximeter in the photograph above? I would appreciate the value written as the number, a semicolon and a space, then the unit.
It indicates 75; bpm
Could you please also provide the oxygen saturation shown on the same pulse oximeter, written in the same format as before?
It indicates 95; %
